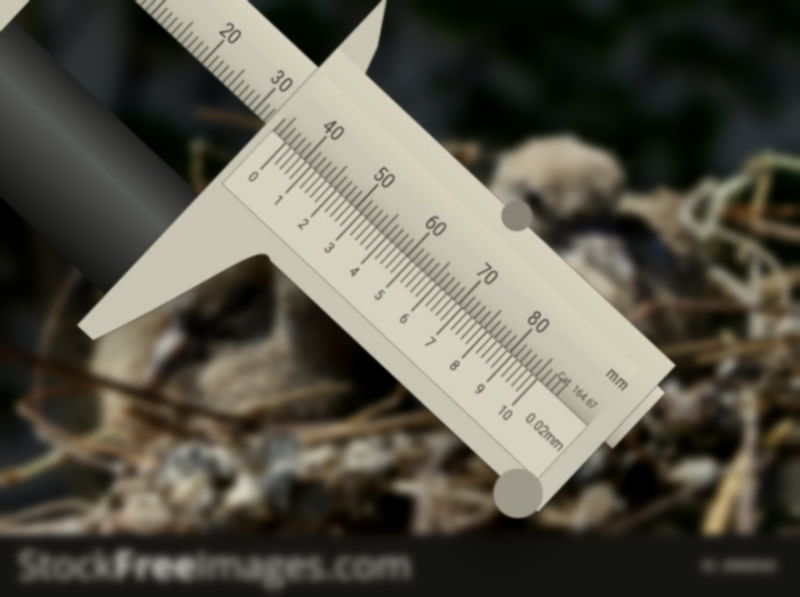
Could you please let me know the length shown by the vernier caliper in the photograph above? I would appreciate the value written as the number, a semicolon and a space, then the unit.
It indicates 36.4; mm
